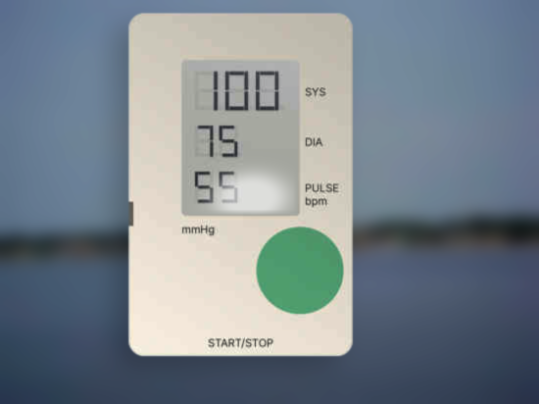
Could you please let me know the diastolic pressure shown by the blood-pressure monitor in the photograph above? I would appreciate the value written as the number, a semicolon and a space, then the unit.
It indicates 75; mmHg
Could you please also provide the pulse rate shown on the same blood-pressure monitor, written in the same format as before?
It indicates 55; bpm
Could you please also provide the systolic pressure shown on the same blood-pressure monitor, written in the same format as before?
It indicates 100; mmHg
